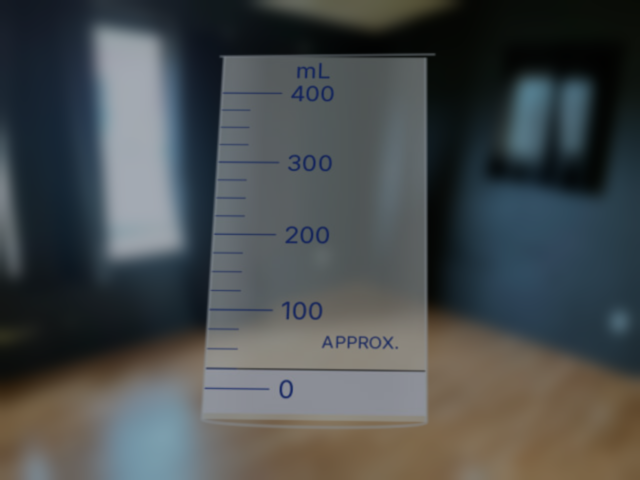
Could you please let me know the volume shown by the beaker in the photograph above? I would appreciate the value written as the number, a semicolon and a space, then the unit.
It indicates 25; mL
